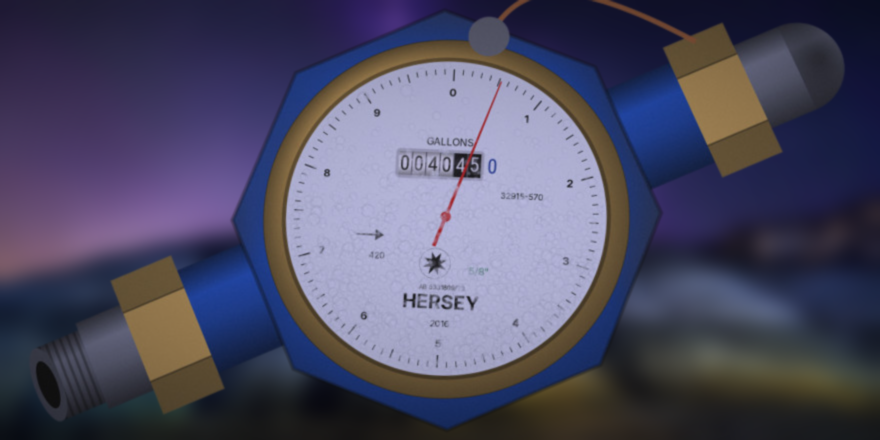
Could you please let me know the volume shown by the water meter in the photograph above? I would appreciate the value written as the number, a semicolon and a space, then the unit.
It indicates 40450.5; gal
